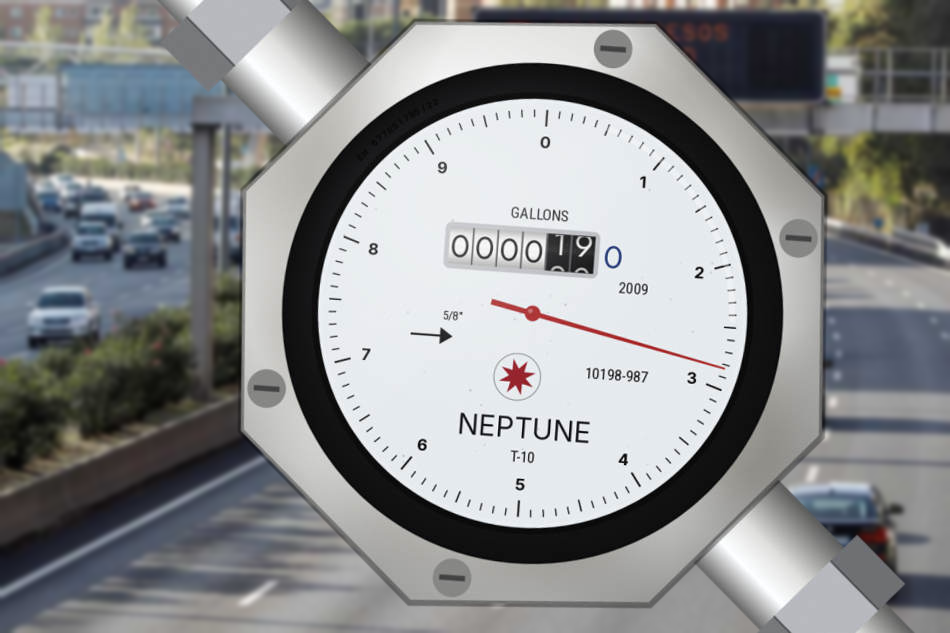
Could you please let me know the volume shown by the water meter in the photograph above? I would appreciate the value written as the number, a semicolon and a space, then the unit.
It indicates 192.8; gal
